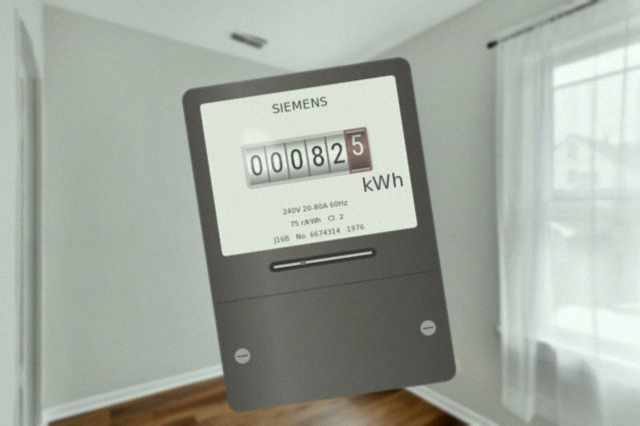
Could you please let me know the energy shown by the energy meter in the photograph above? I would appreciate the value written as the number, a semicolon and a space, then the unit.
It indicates 82.5; kWh
